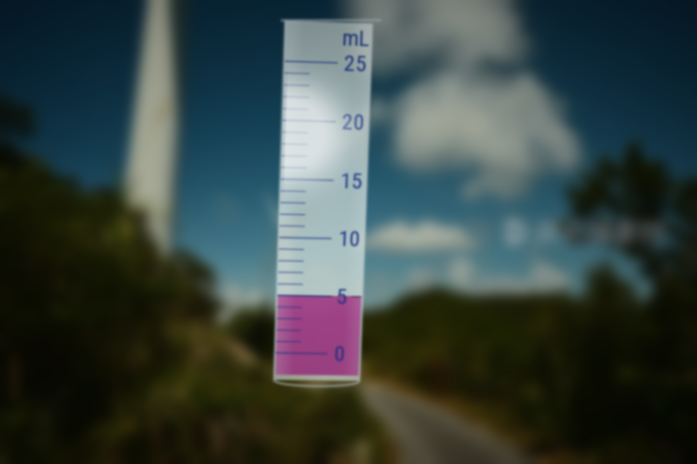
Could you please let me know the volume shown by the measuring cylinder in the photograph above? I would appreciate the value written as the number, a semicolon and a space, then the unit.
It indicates 5; mL
